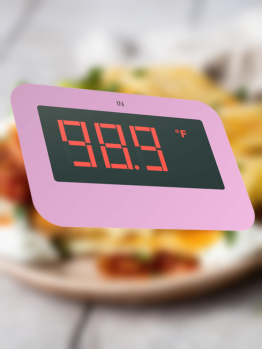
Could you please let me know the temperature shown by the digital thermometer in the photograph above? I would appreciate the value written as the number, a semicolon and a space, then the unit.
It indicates 98.9; °F
